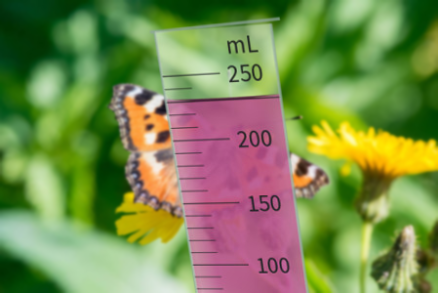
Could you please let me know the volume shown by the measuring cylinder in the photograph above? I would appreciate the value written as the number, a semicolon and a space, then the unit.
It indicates 230; mL
